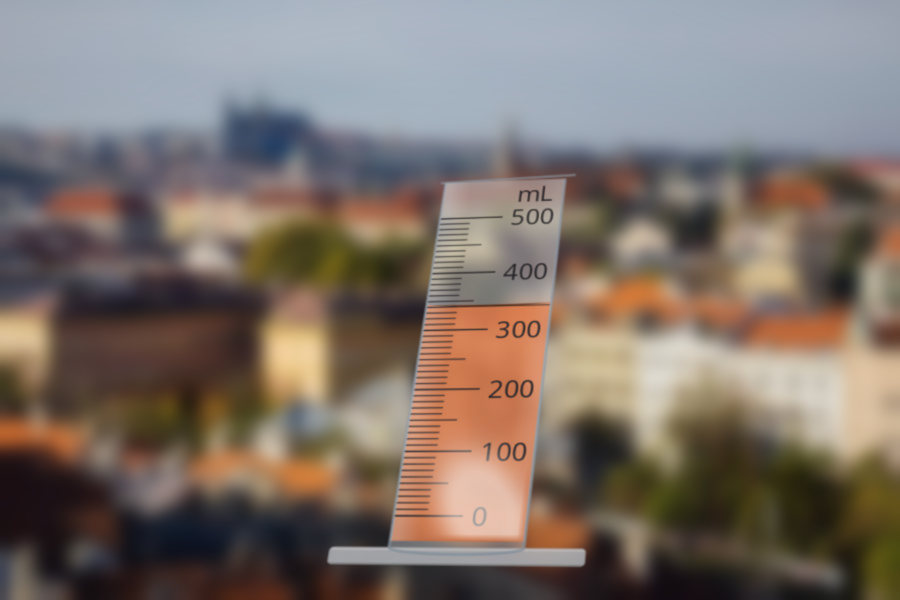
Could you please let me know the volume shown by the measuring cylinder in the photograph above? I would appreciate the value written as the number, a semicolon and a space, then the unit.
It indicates 340; mL
